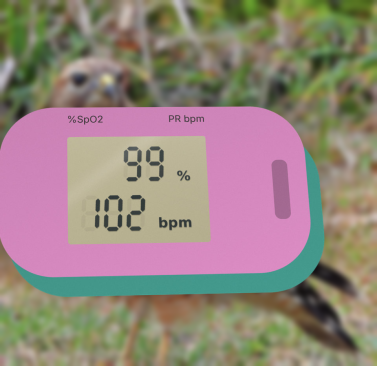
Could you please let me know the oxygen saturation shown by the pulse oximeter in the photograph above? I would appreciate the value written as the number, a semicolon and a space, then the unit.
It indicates 99; %
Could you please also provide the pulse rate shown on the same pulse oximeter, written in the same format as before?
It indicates 102; bpm
